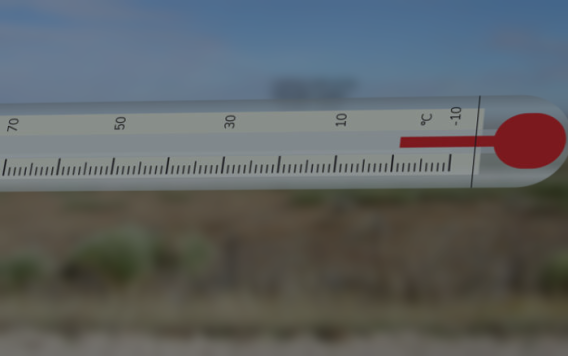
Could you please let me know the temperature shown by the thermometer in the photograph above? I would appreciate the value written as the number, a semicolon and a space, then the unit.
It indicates -1; °C
